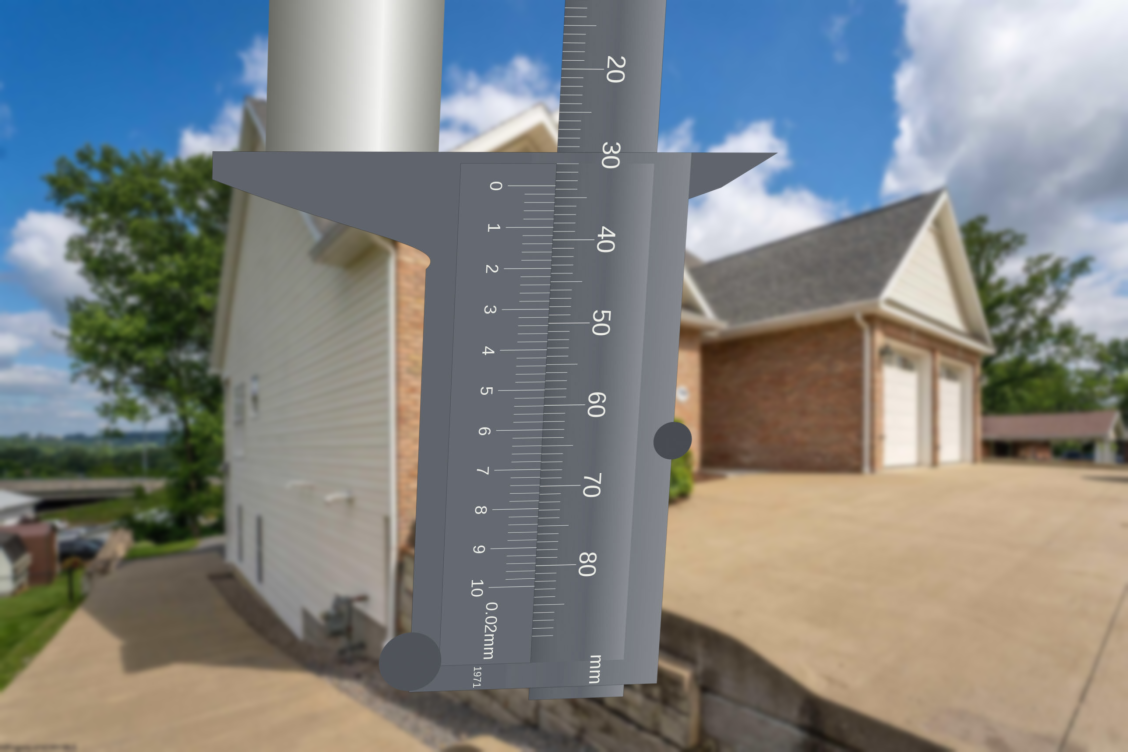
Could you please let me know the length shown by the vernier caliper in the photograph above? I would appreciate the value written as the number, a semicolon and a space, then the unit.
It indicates 33.6; mm
